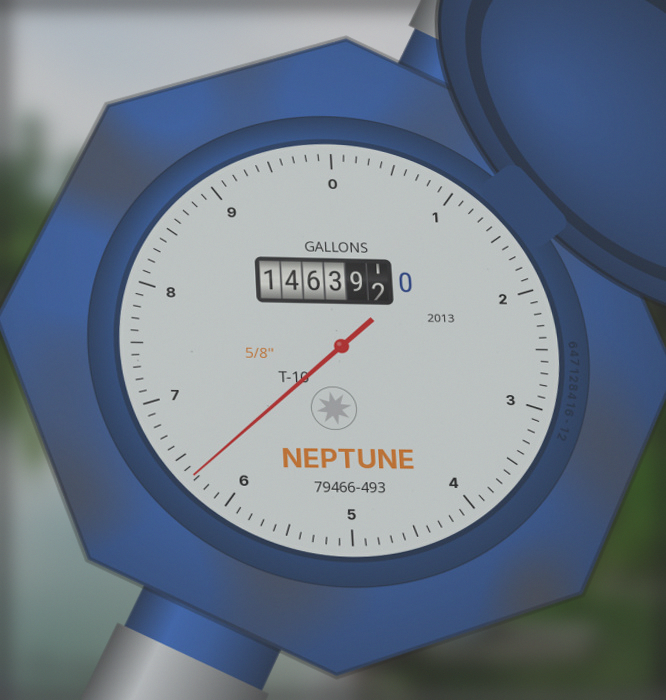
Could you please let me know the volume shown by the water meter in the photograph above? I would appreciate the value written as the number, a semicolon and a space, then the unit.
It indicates 1463916.3; gal
